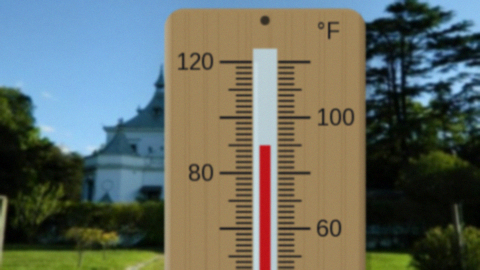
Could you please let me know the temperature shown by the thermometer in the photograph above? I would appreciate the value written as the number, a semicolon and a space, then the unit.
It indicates 90; °F
